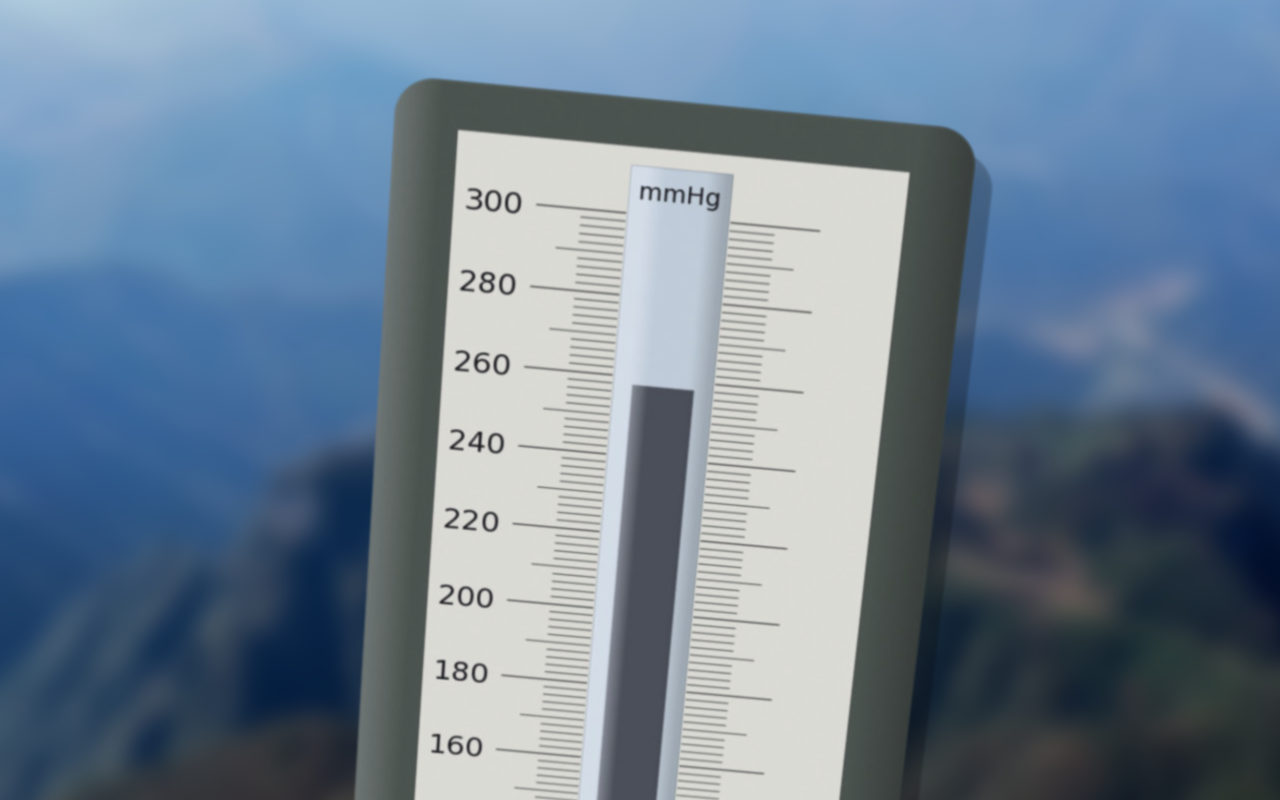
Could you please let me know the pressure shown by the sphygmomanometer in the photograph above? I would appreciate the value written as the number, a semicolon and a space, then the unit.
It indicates 258; mmHg
